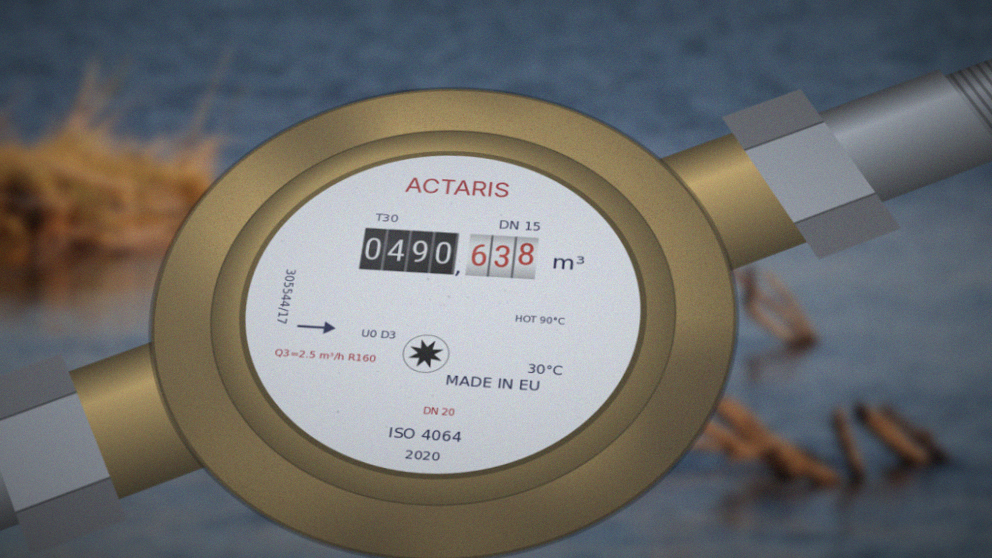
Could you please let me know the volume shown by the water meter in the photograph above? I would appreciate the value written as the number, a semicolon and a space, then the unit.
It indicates 490.638; m³
